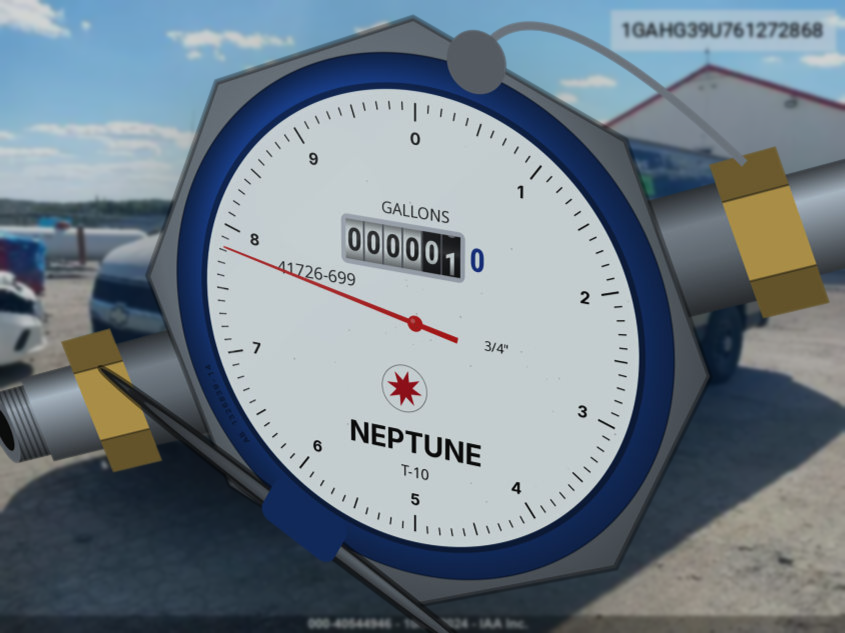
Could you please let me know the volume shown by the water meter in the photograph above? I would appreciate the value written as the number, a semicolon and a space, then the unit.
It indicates 7.8; gal
